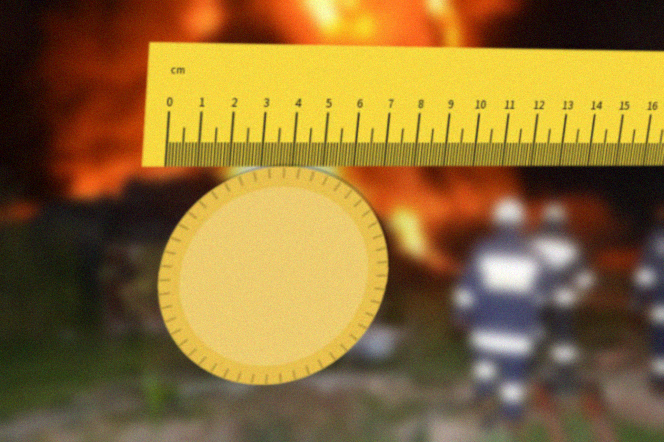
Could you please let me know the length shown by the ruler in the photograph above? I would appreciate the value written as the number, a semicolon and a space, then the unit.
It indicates 7.5; cm
